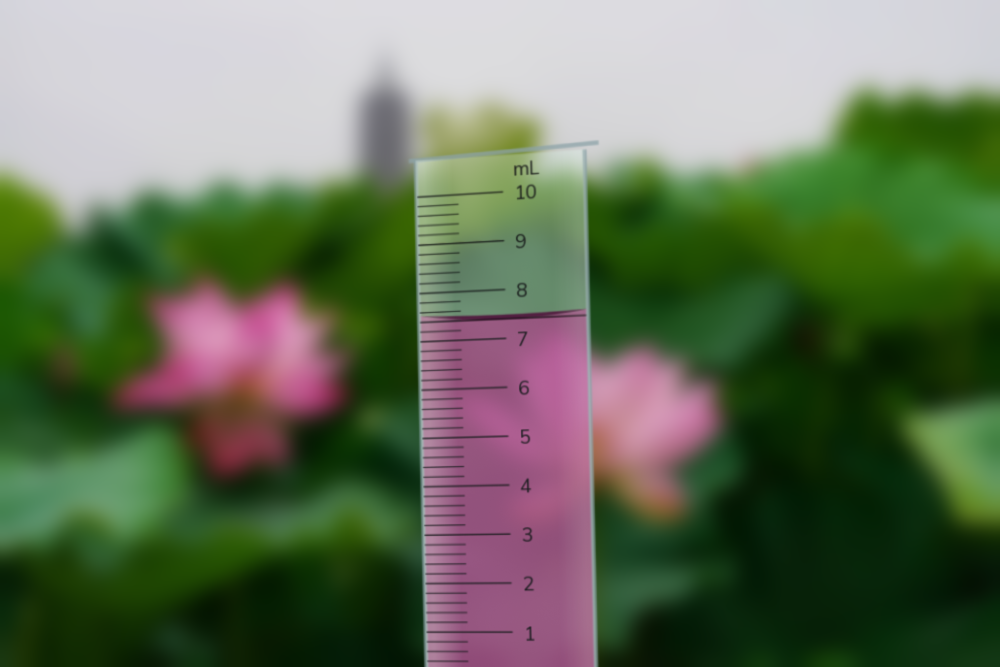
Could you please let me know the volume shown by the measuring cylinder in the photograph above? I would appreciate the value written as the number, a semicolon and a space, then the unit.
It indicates 7.4; mL
